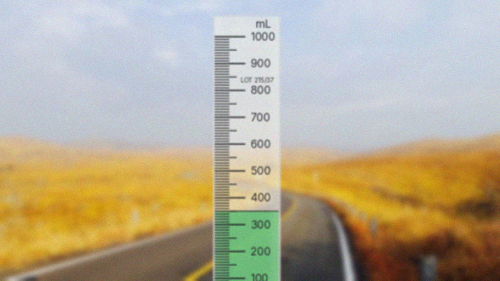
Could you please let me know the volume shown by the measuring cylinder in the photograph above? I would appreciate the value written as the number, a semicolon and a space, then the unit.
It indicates 350; mL
